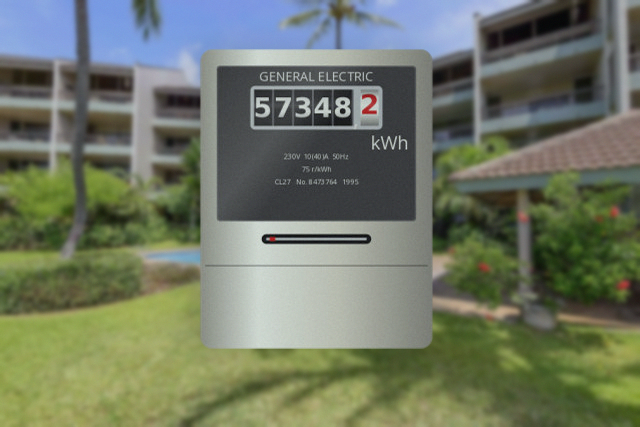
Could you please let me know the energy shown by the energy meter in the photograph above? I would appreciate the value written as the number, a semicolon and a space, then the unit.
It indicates 57348.2; kWh
